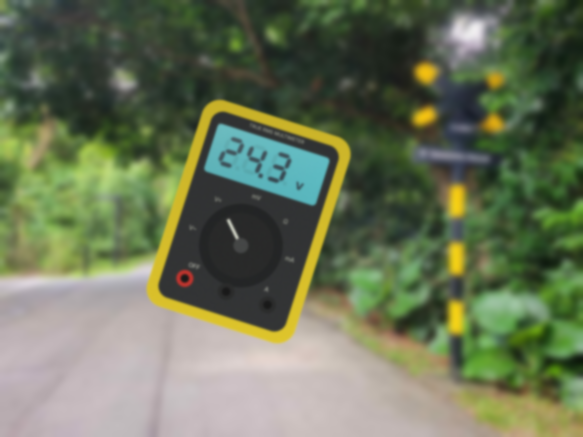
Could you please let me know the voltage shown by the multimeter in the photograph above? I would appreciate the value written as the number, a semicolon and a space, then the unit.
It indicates 24.3; V
